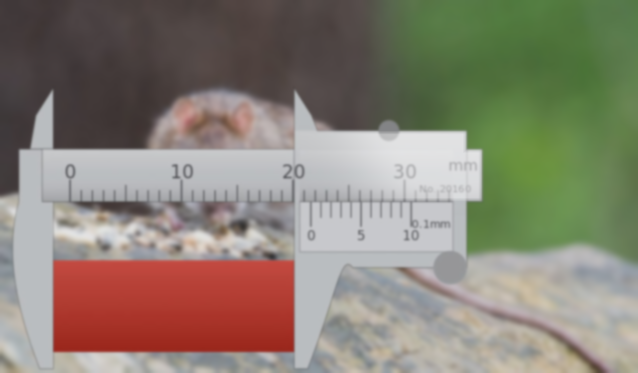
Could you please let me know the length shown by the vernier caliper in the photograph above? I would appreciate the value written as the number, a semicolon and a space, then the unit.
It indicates 21.6; mm
